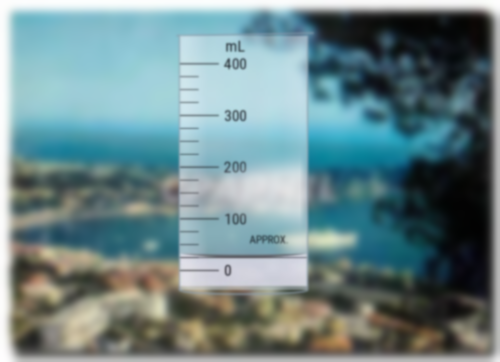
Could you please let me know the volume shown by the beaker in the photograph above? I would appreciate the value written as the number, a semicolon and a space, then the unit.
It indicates 25; mL
